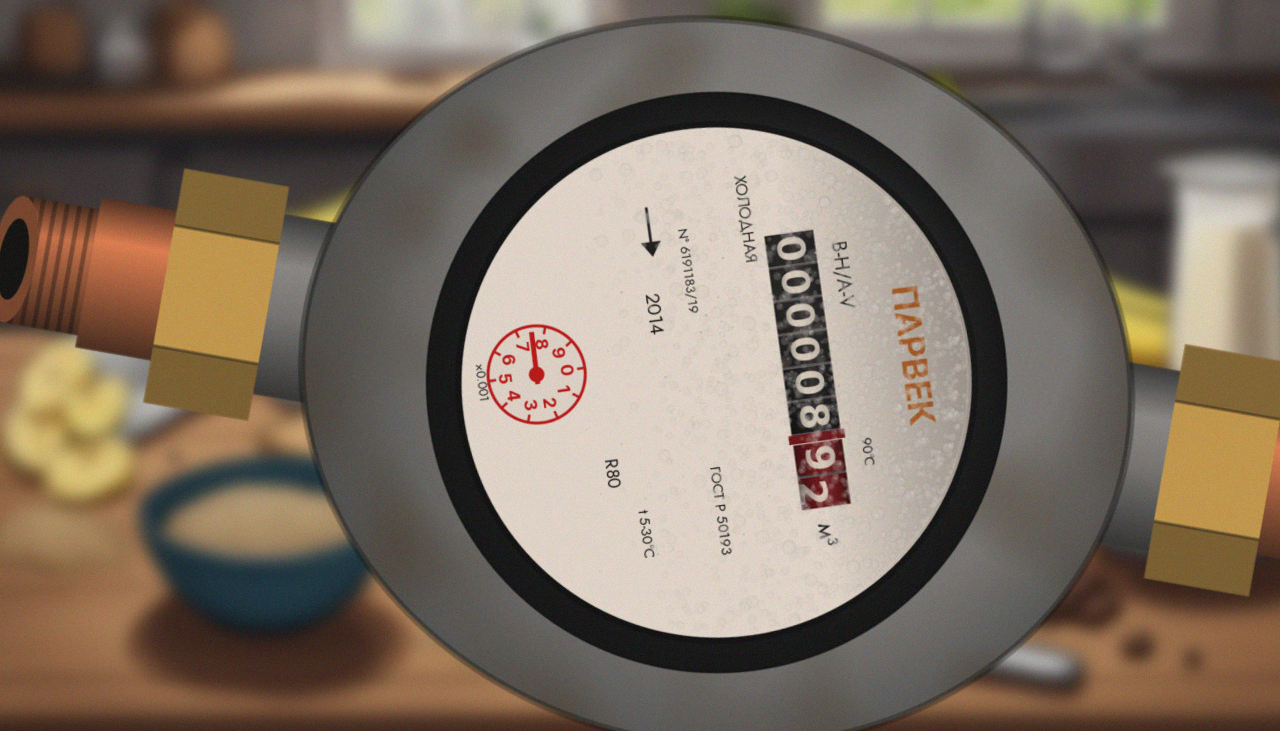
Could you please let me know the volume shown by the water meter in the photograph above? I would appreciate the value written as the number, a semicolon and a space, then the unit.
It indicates 8.917; m³
